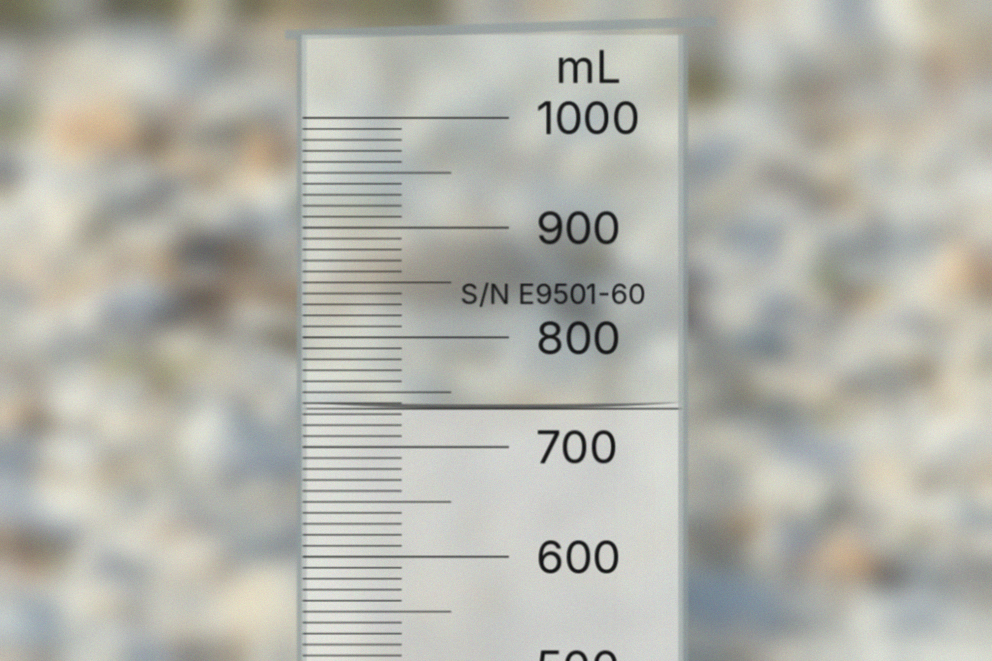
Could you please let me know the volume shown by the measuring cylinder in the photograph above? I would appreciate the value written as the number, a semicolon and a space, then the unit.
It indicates 735; mL
